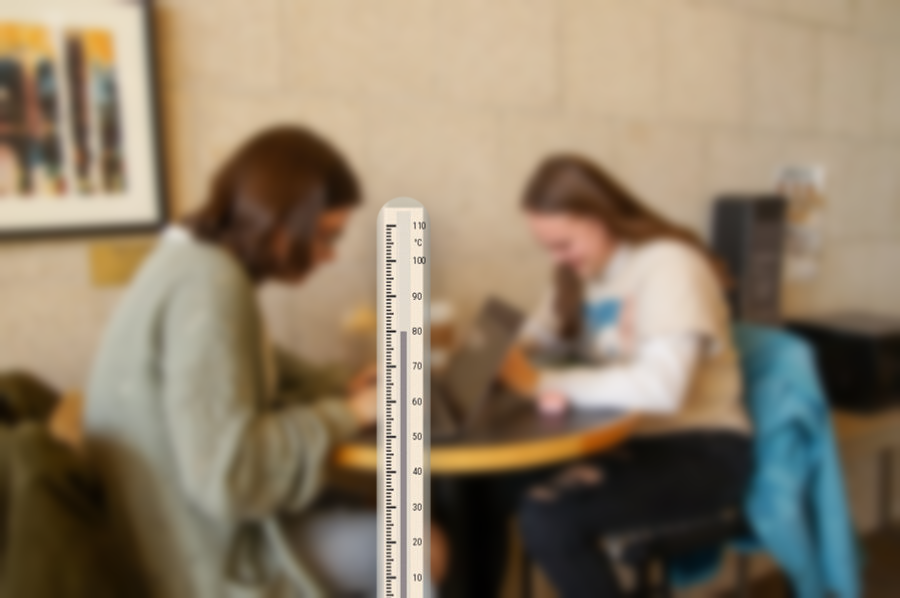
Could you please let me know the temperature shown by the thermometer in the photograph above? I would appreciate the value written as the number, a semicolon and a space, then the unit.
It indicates 80; °C
